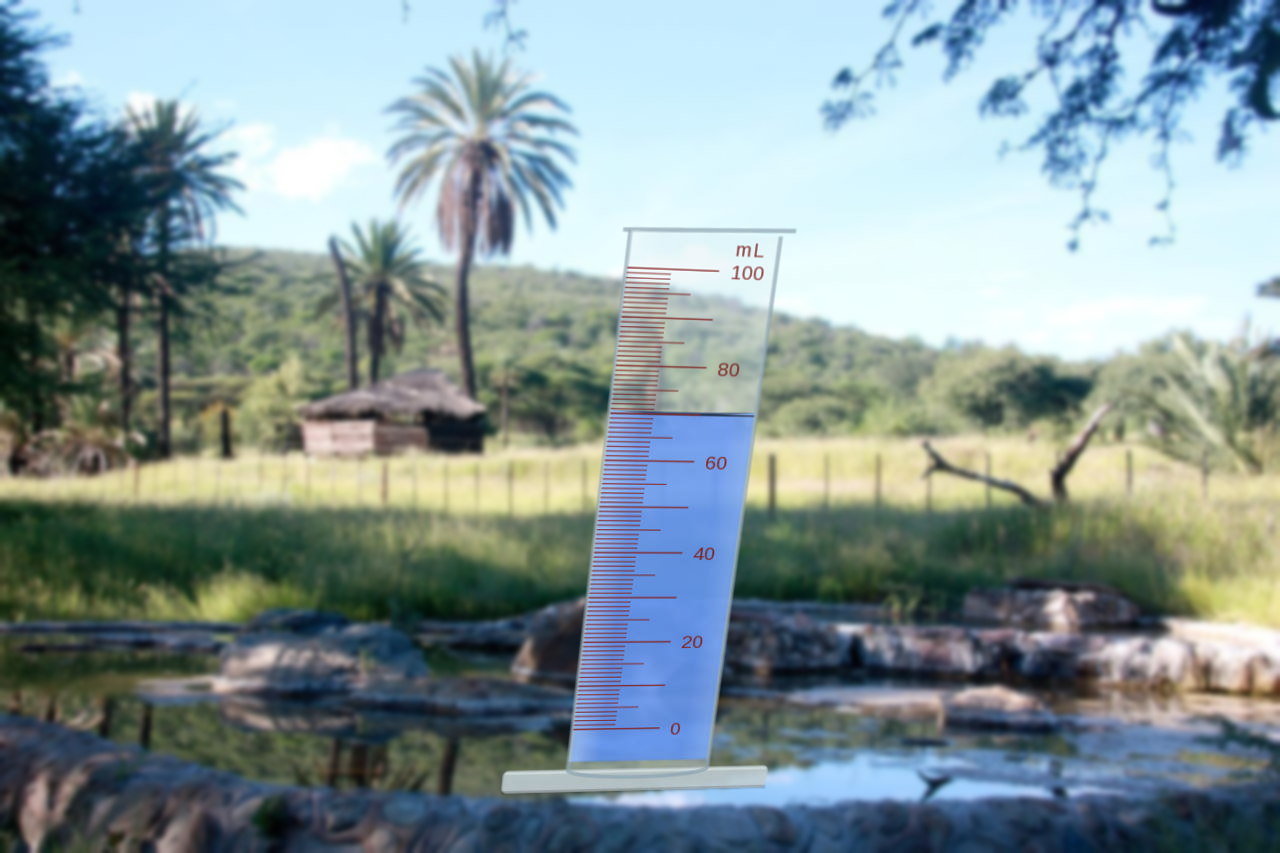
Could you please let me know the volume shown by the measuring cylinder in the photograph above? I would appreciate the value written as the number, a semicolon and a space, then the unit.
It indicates 70; mL
